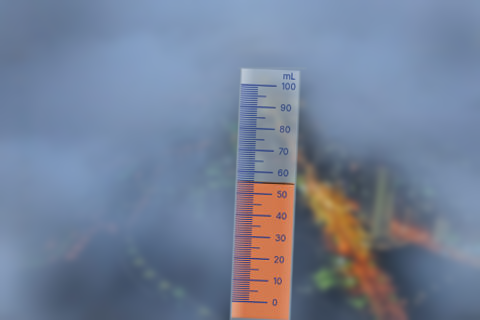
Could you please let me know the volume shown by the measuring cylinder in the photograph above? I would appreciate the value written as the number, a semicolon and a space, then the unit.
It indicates 55; mL
